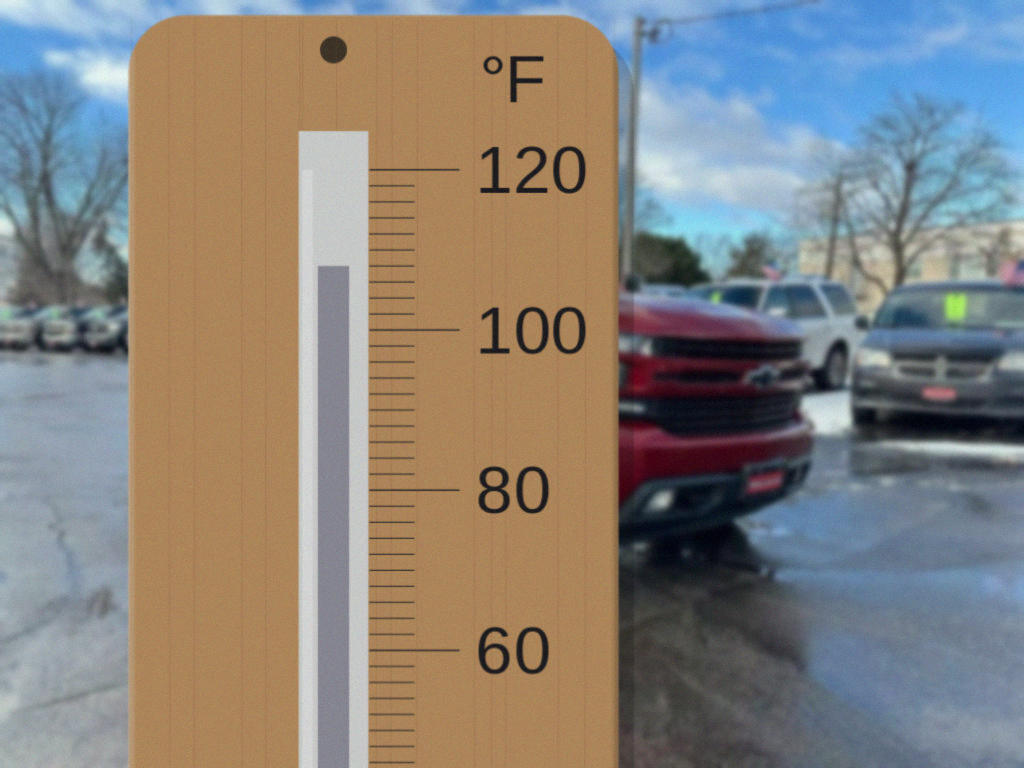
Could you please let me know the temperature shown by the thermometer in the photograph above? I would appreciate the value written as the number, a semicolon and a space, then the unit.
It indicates 108; °F
